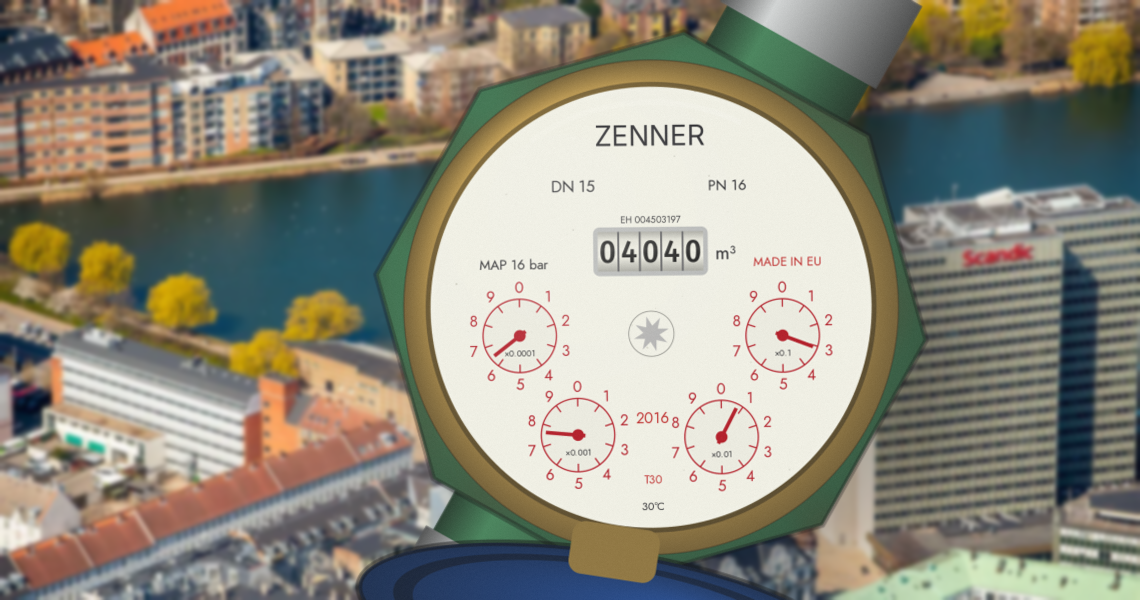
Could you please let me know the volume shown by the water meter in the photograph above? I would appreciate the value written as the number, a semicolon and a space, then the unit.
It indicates 4040.3076; m³
